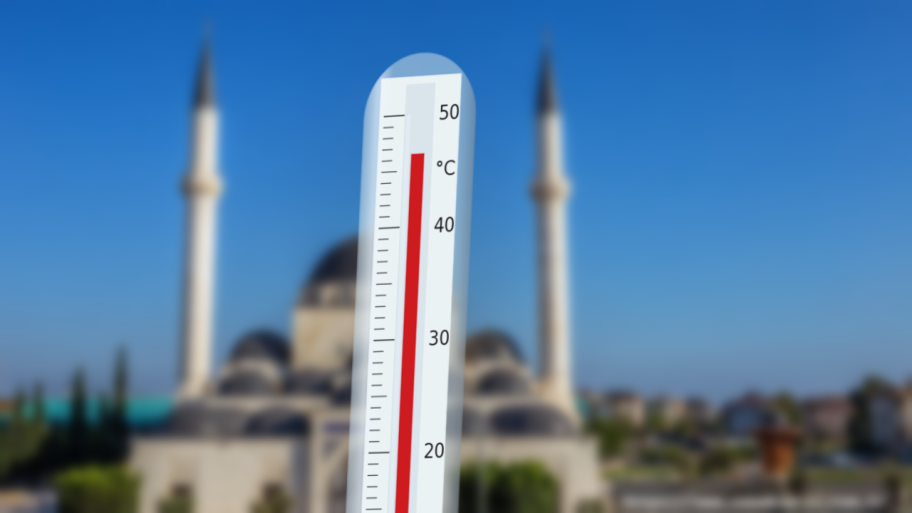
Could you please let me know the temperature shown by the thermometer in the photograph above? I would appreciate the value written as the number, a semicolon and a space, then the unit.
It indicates 46.5; °C
